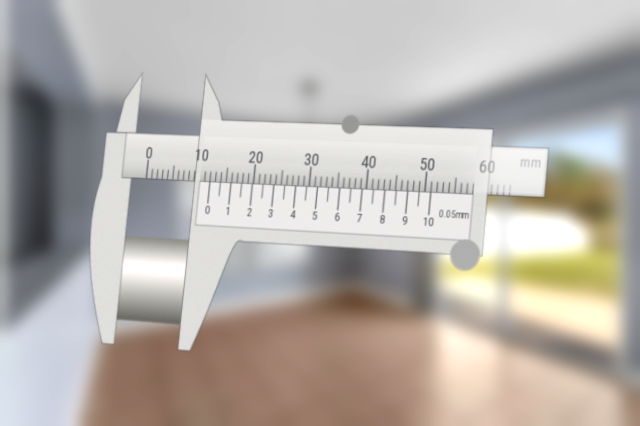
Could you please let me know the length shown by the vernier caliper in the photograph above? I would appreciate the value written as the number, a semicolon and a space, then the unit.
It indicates 12.0; mm
